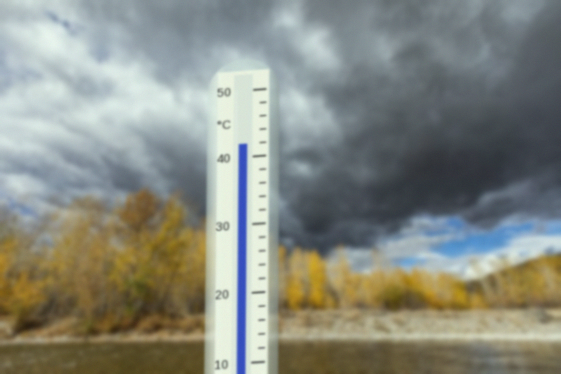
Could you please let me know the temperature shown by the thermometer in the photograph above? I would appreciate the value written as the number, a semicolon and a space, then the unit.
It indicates 42; °C
